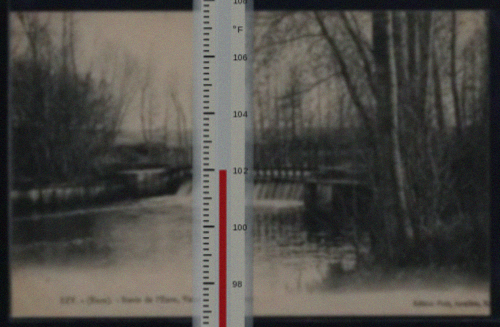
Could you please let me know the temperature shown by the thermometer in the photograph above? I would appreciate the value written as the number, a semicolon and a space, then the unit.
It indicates 102; °F
